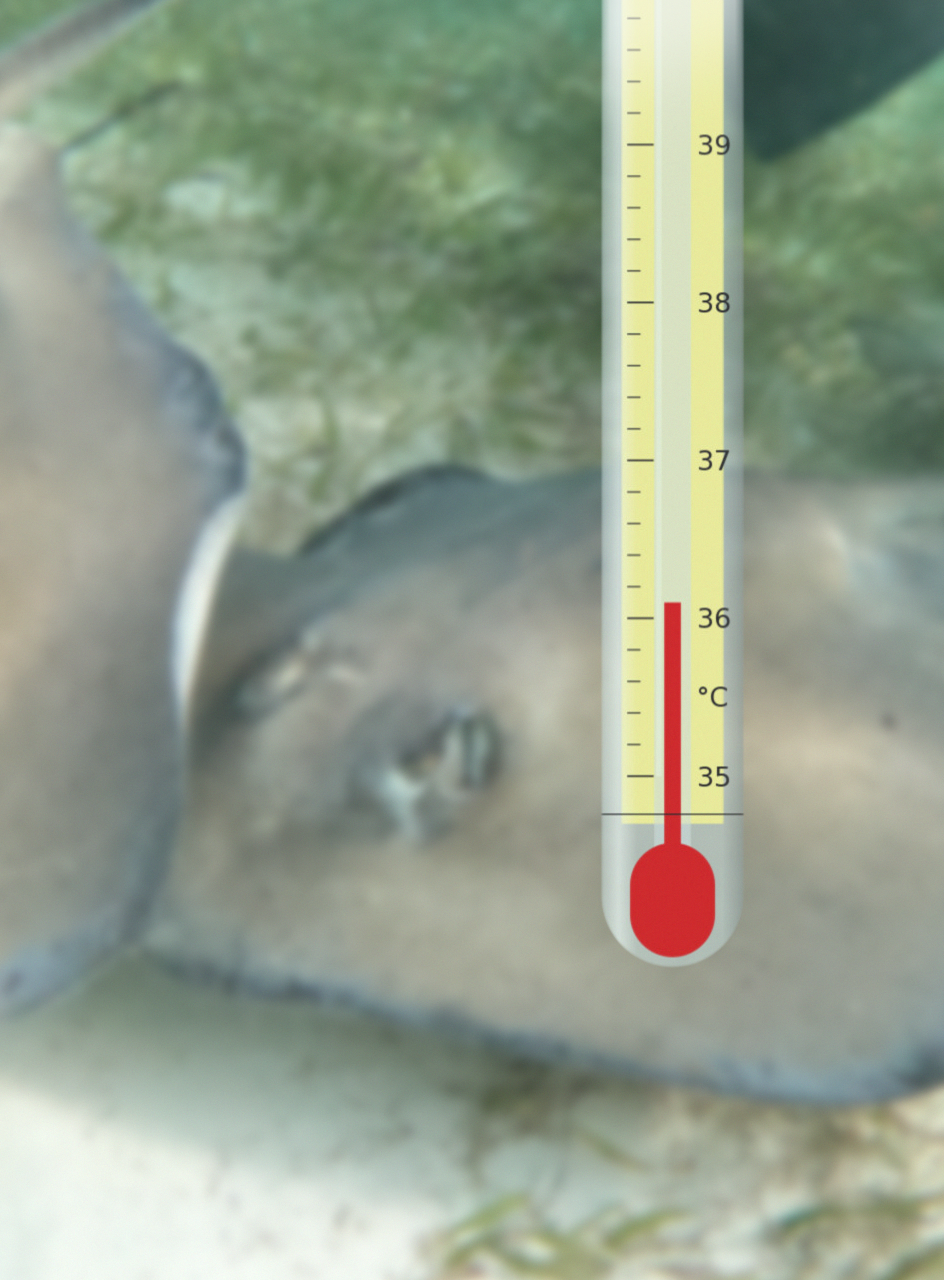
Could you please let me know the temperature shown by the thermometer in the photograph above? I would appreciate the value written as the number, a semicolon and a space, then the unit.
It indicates 36.1; °C
